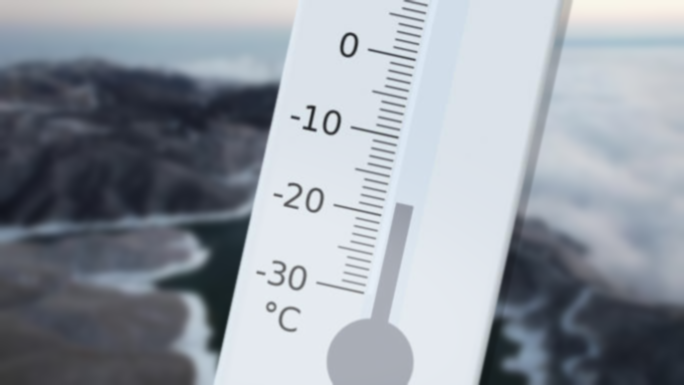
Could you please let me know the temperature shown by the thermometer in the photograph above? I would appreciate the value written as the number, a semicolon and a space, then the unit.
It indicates -18; °C
